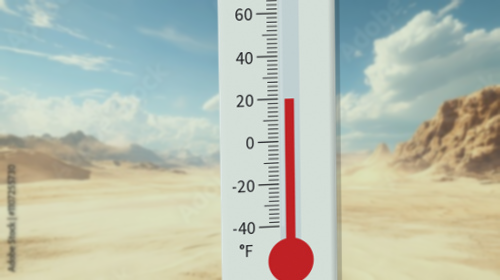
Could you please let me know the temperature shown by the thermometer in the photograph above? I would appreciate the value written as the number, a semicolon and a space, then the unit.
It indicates 20; °F
